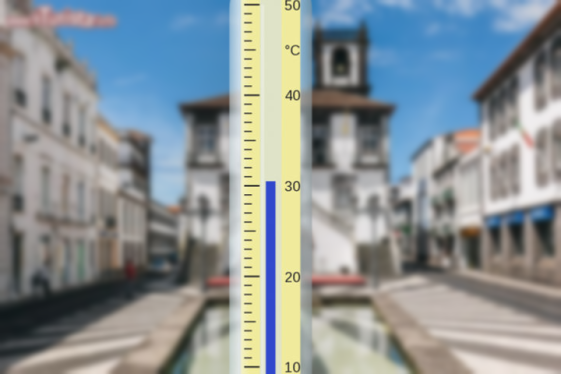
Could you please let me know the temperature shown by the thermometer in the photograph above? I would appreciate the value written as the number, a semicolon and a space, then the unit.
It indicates 30.5; °C
